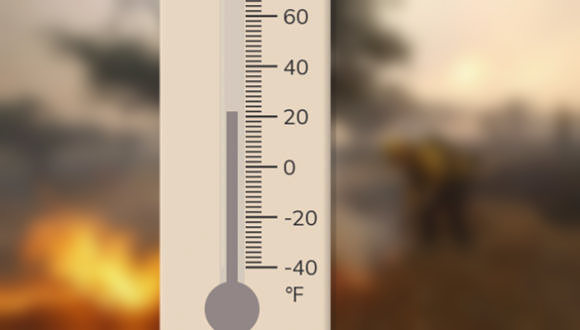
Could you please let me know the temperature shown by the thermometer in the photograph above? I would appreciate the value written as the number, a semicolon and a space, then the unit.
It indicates 22; °F
